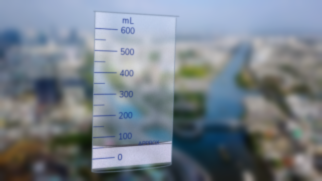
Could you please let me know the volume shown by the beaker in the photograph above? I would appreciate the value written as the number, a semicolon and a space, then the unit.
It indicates 50; mL
